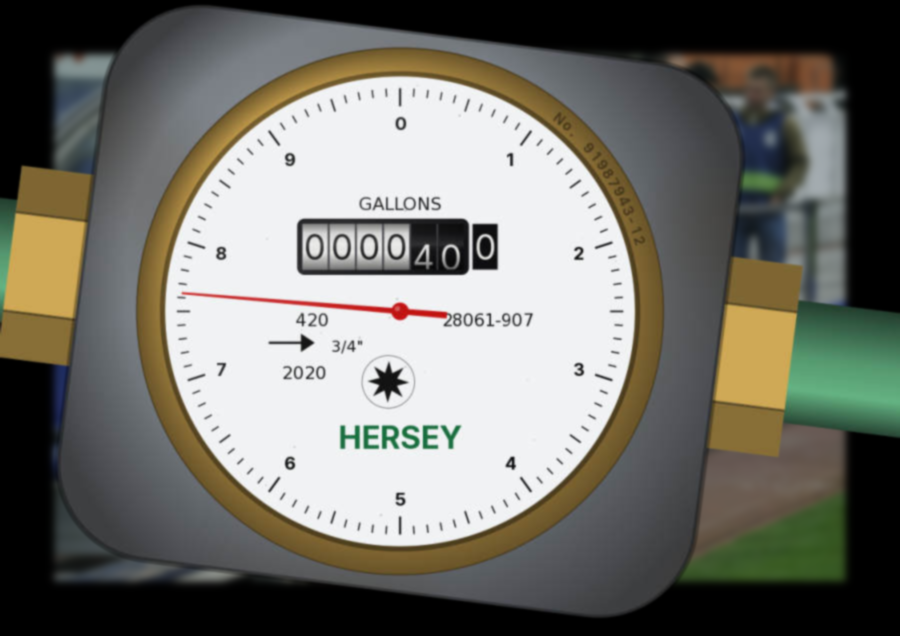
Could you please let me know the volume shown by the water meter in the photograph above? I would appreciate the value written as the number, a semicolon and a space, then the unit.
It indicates 397.6; gal
